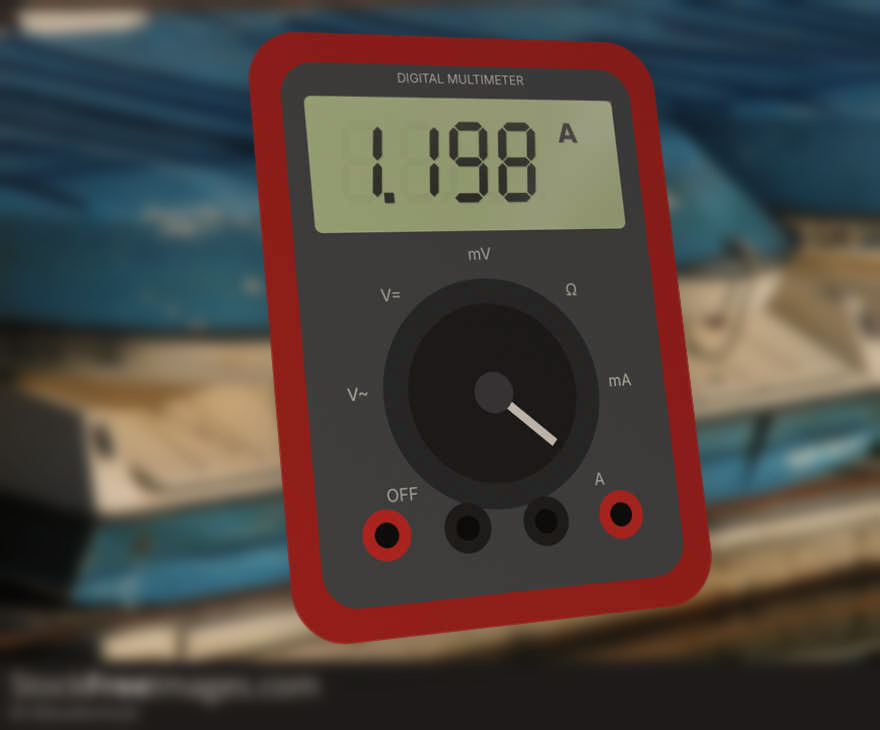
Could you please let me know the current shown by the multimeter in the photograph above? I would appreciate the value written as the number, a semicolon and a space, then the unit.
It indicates 1.198; A
